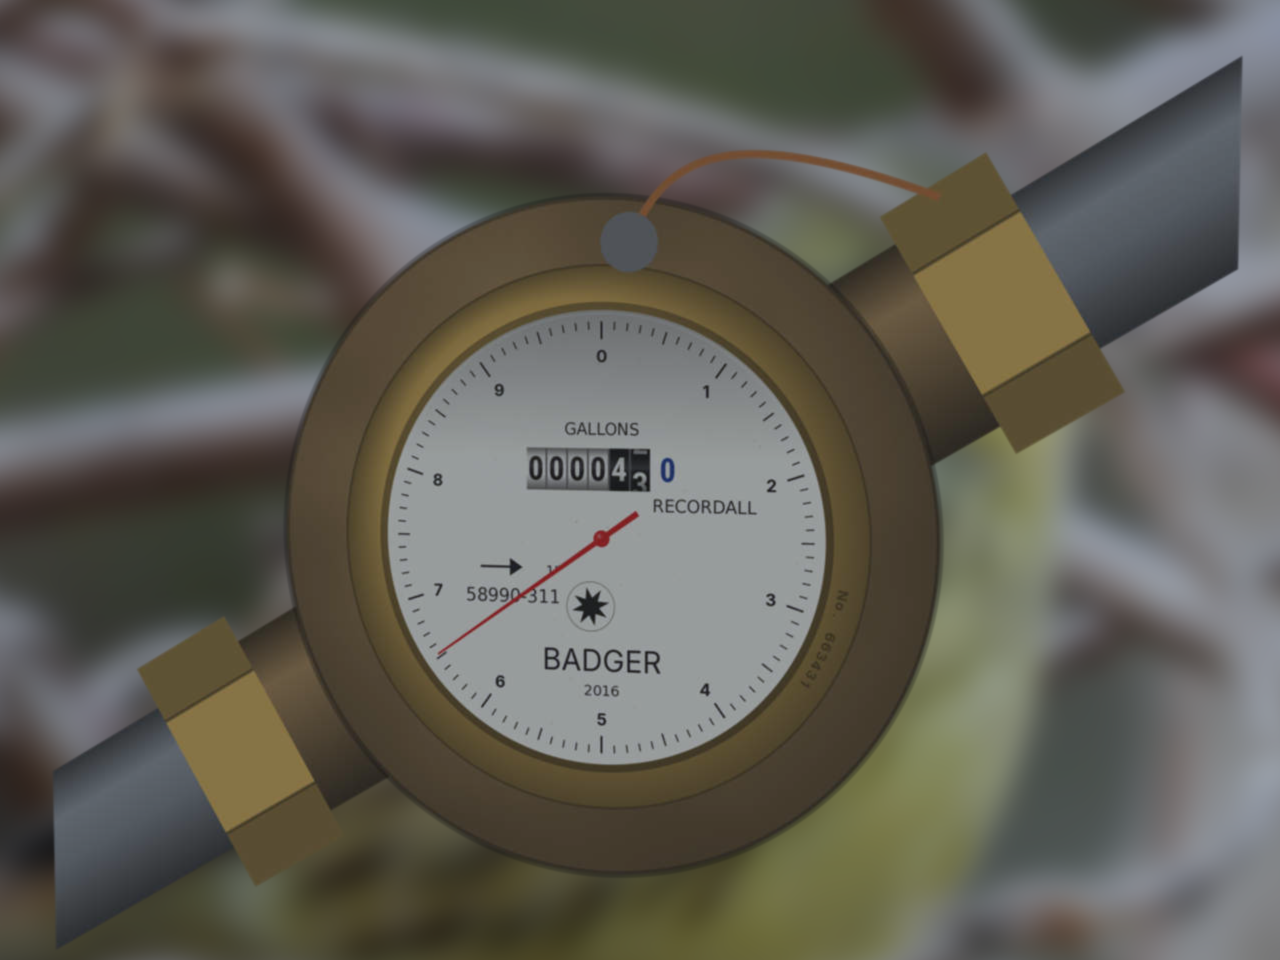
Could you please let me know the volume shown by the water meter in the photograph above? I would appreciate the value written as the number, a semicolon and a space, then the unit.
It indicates 426.5; gal
